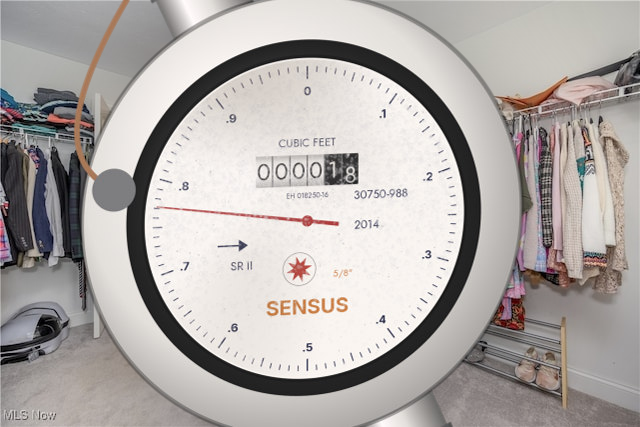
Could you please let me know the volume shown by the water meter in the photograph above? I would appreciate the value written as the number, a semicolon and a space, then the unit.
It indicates 17.77; ft³
